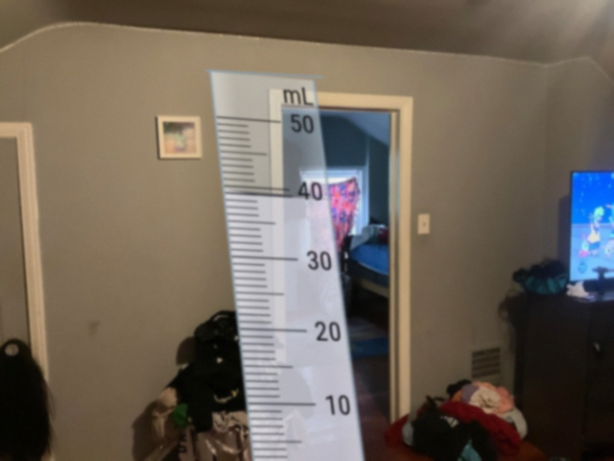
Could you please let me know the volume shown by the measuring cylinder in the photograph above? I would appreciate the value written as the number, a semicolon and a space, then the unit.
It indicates 39; mL
